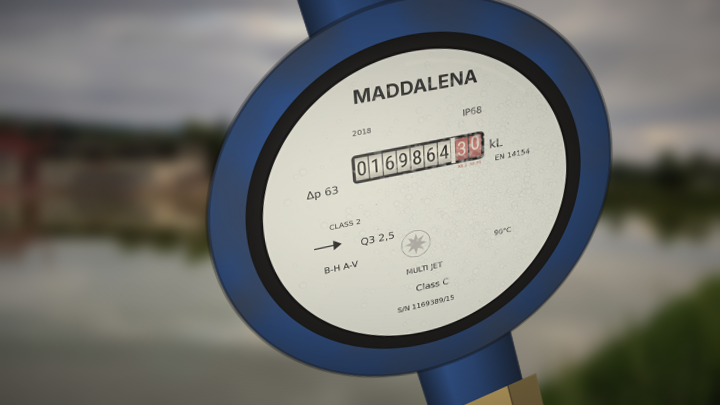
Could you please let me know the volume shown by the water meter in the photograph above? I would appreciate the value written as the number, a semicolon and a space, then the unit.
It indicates 169864.30; kL
